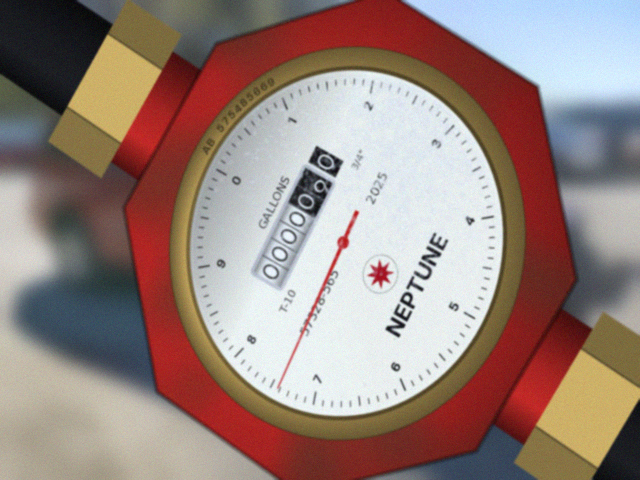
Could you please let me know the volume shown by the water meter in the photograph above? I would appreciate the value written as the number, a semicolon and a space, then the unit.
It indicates 87.4; gal
